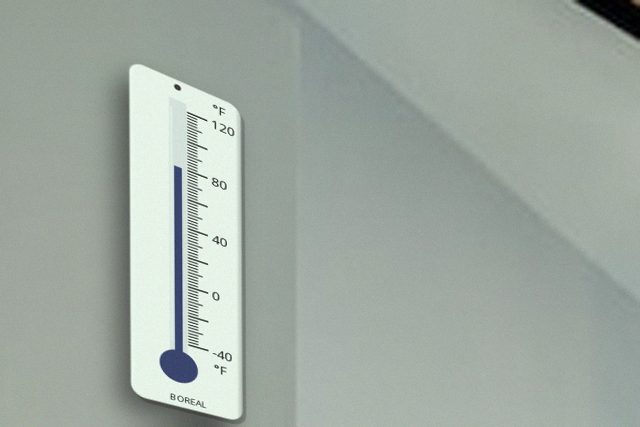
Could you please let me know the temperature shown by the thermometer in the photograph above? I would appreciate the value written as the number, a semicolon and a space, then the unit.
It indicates 80; °F
